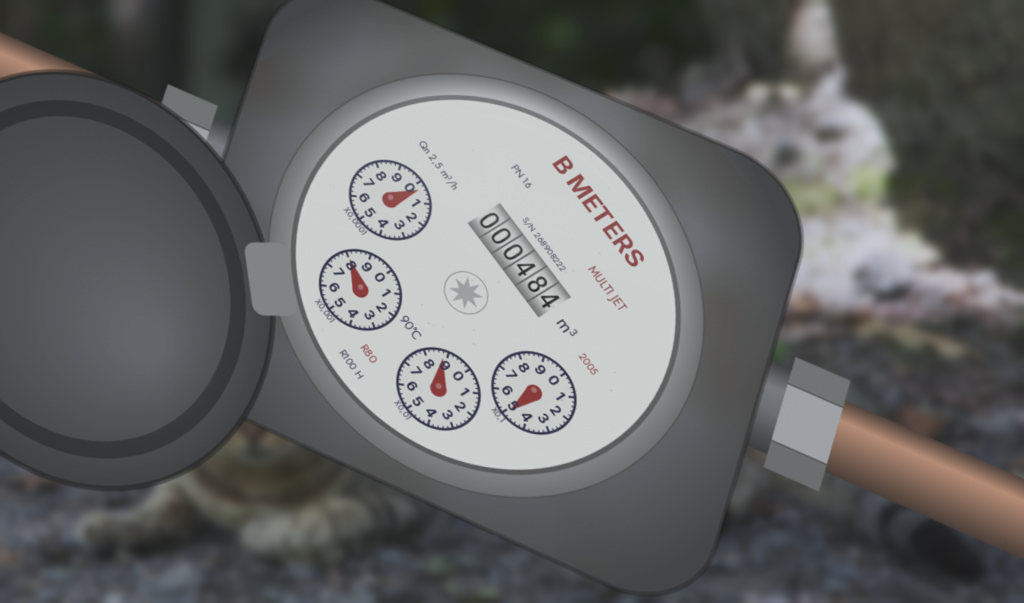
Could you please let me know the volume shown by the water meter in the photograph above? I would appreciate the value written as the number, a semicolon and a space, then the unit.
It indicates 484.4880; m³
